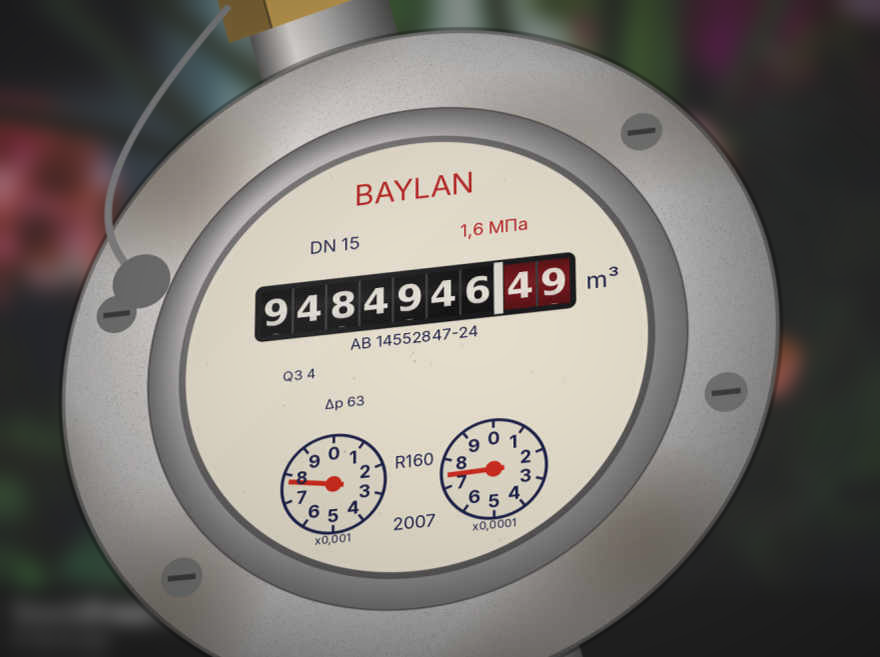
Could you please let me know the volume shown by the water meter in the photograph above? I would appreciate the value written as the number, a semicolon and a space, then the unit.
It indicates 9484946.4977; m³
